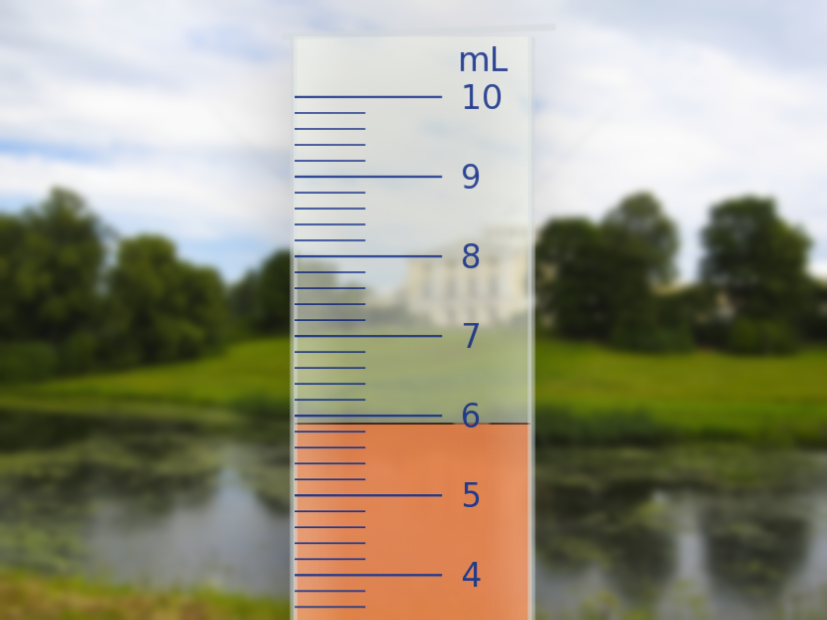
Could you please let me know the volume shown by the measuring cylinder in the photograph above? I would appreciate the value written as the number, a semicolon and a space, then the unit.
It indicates 5.9; mL
